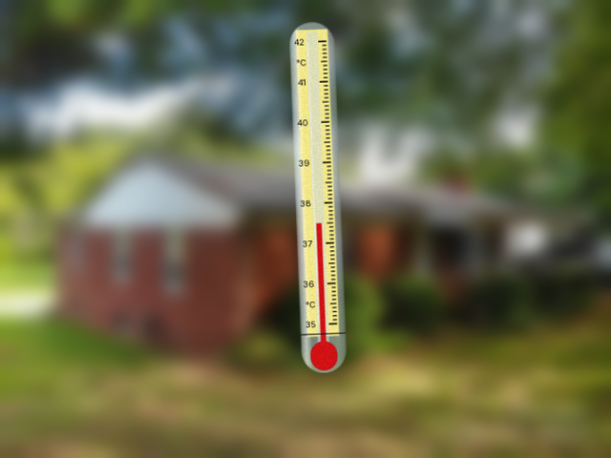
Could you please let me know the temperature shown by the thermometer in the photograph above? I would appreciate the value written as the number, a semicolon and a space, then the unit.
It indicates 37.5; °C
